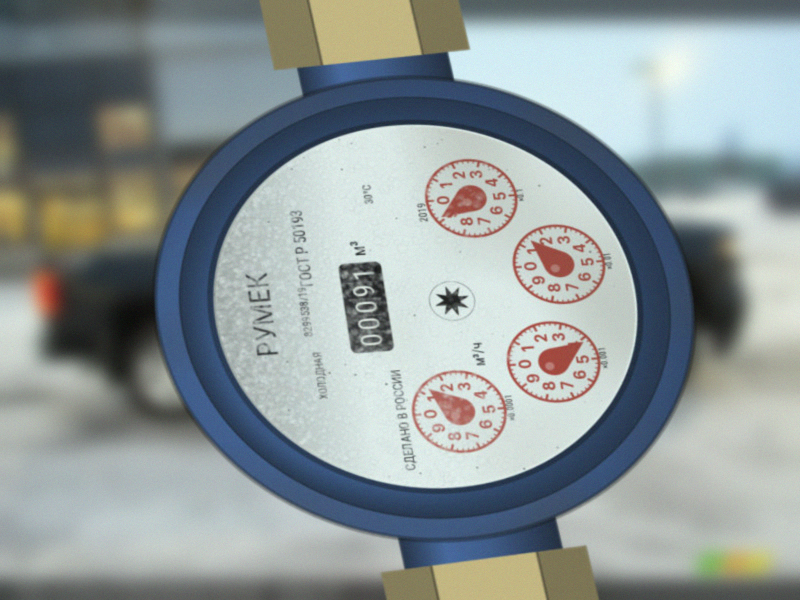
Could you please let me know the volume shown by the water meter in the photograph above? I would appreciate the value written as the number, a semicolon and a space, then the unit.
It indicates 90.9141; m³
